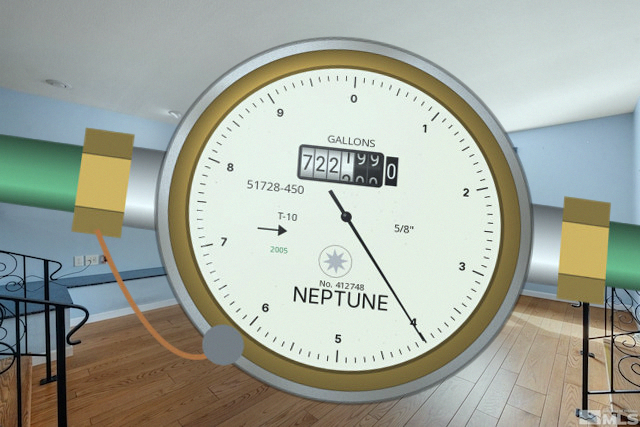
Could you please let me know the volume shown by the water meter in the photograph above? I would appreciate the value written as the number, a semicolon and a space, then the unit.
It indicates 7221994.0; gal
